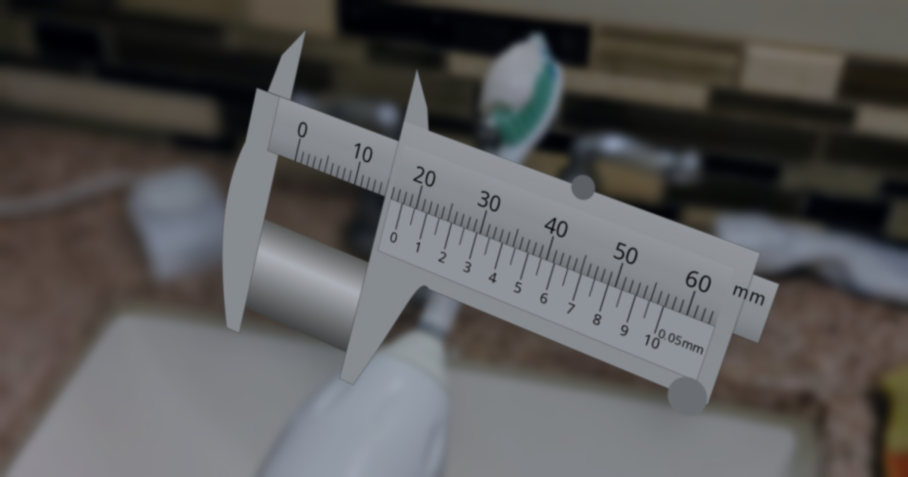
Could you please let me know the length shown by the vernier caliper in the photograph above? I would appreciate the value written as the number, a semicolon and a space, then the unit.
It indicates 17.8; mm
